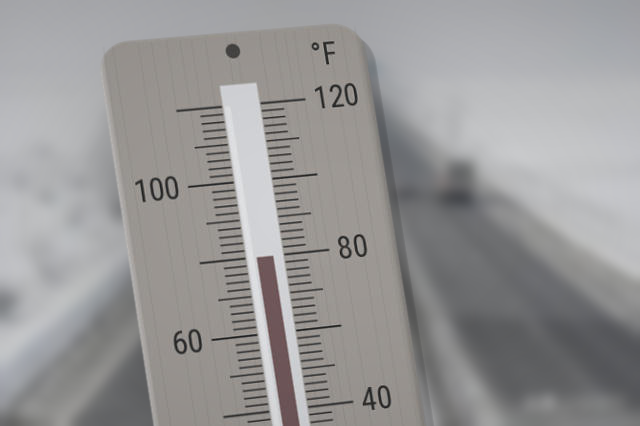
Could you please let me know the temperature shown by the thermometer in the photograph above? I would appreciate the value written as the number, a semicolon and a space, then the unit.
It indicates 80; °F
